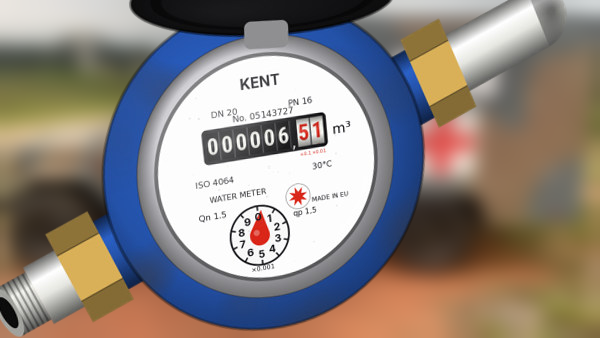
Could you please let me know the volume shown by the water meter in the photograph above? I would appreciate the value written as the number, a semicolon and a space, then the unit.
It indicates 6.510; m³
